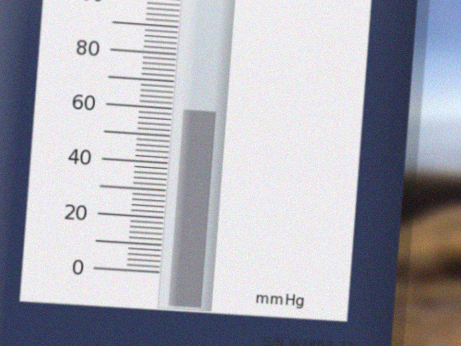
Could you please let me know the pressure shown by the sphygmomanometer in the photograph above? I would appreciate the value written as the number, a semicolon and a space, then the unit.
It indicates 60; mmHg
